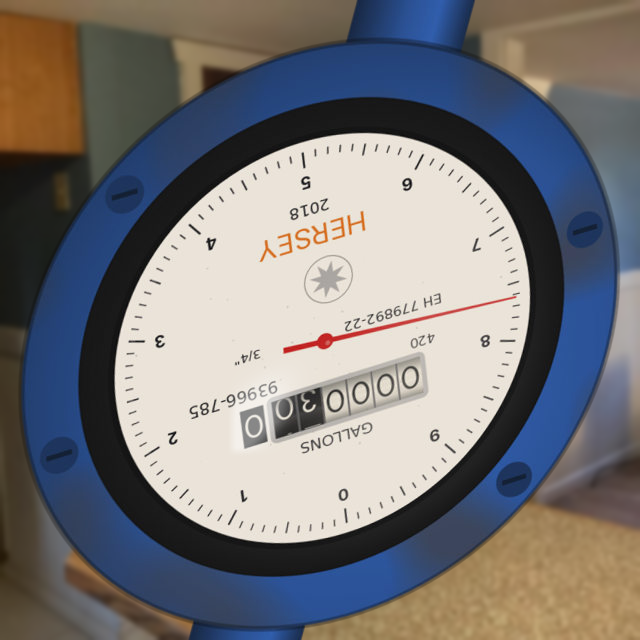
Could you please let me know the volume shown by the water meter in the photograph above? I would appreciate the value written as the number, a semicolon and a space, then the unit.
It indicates 297.6; gal
